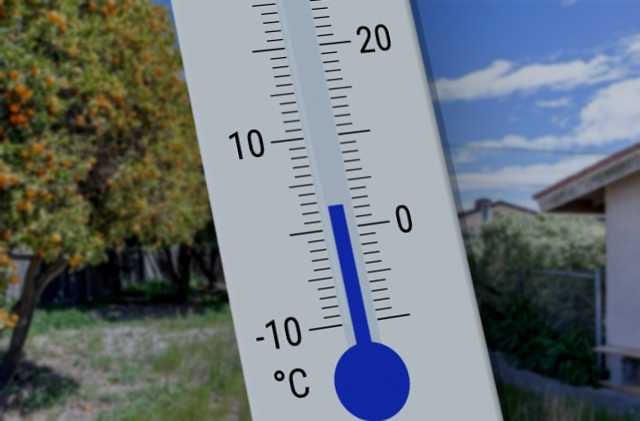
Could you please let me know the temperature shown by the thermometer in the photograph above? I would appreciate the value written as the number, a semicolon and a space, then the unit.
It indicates 2.5; °C
